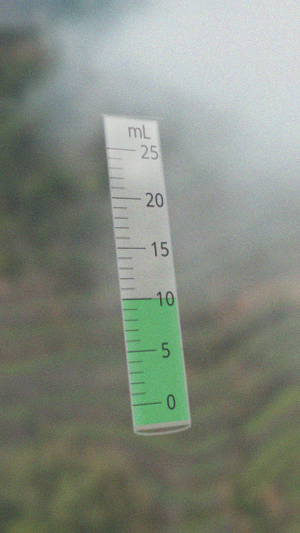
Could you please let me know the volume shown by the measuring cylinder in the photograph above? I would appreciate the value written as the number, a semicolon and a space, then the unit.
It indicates 10; mL
